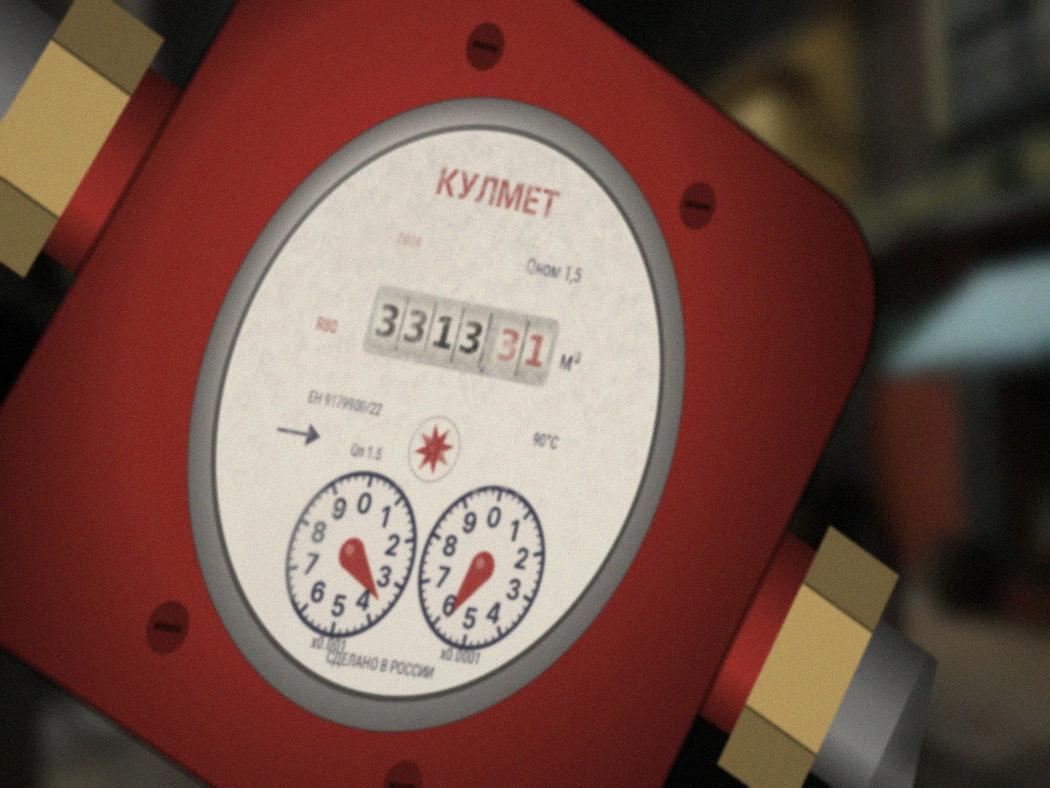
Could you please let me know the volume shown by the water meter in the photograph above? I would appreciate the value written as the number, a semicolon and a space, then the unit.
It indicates 3313.3135; m³
